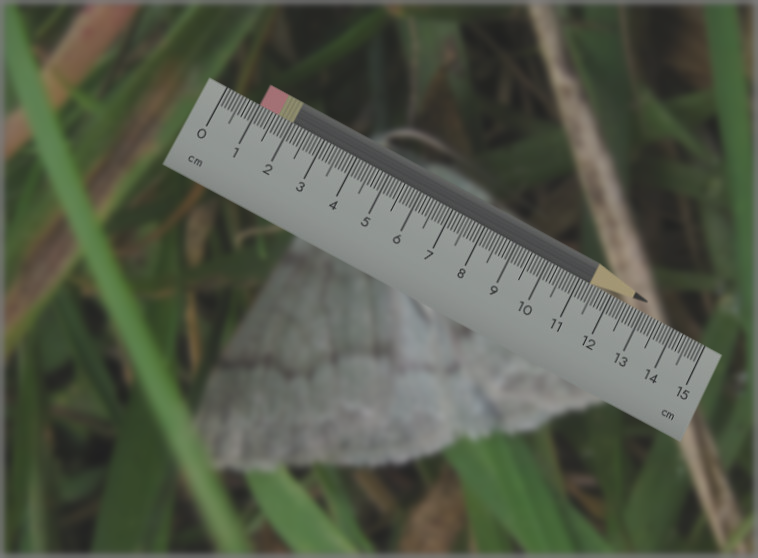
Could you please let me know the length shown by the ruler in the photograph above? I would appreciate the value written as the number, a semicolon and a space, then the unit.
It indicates 12; cm
